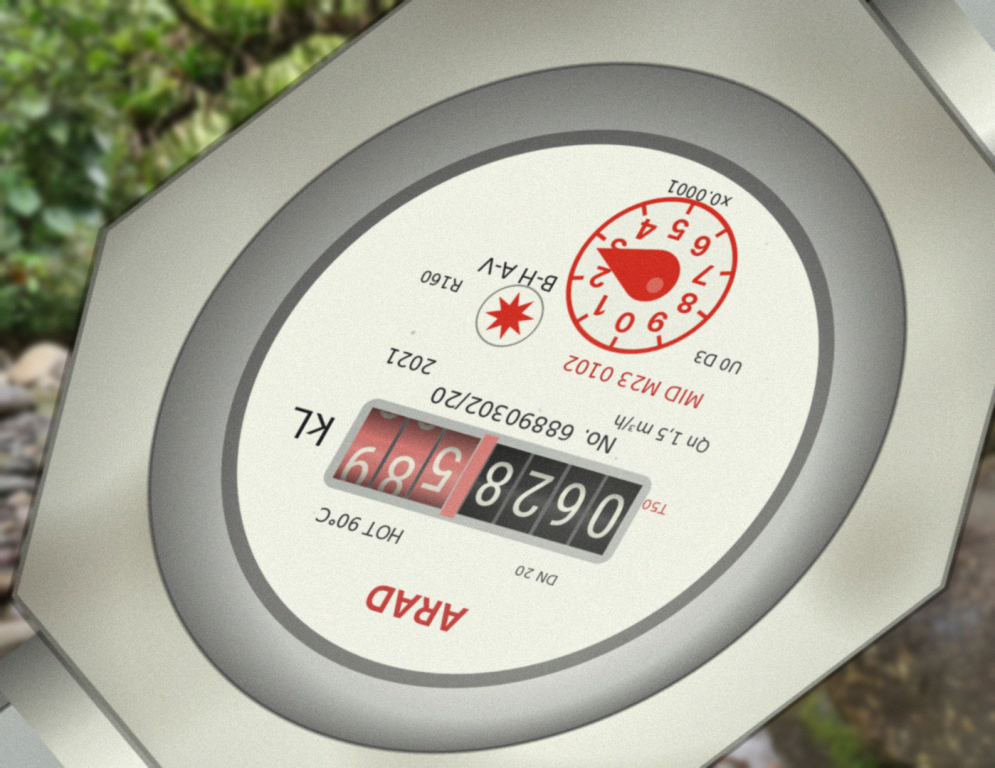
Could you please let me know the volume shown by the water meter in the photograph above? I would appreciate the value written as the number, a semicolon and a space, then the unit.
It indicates 628.5892; kL
